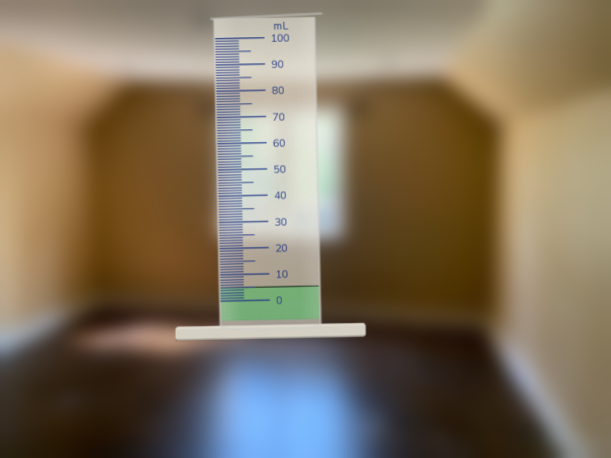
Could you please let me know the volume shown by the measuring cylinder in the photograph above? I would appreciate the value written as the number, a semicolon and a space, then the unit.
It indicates 5; mL
